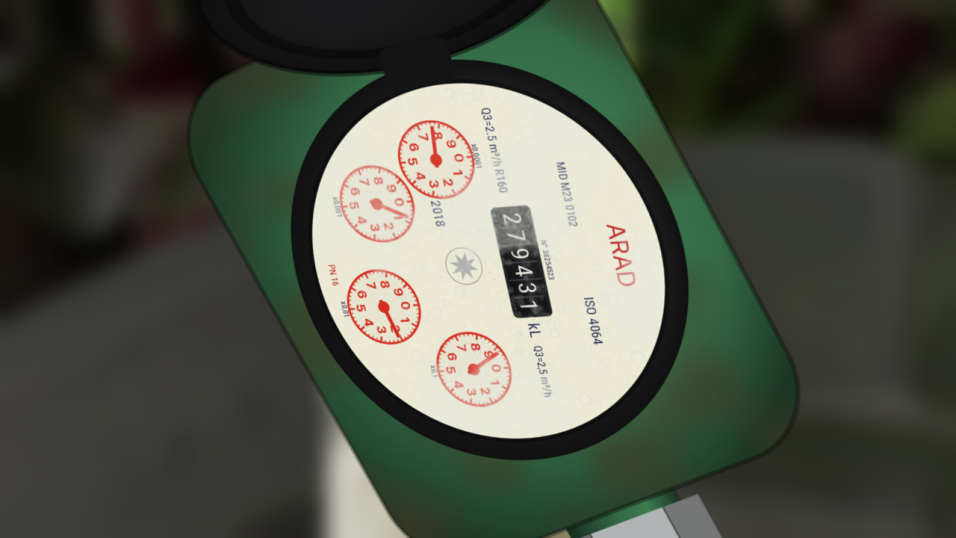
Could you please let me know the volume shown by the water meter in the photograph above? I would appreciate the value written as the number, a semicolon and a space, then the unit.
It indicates 279430.9207; kL
